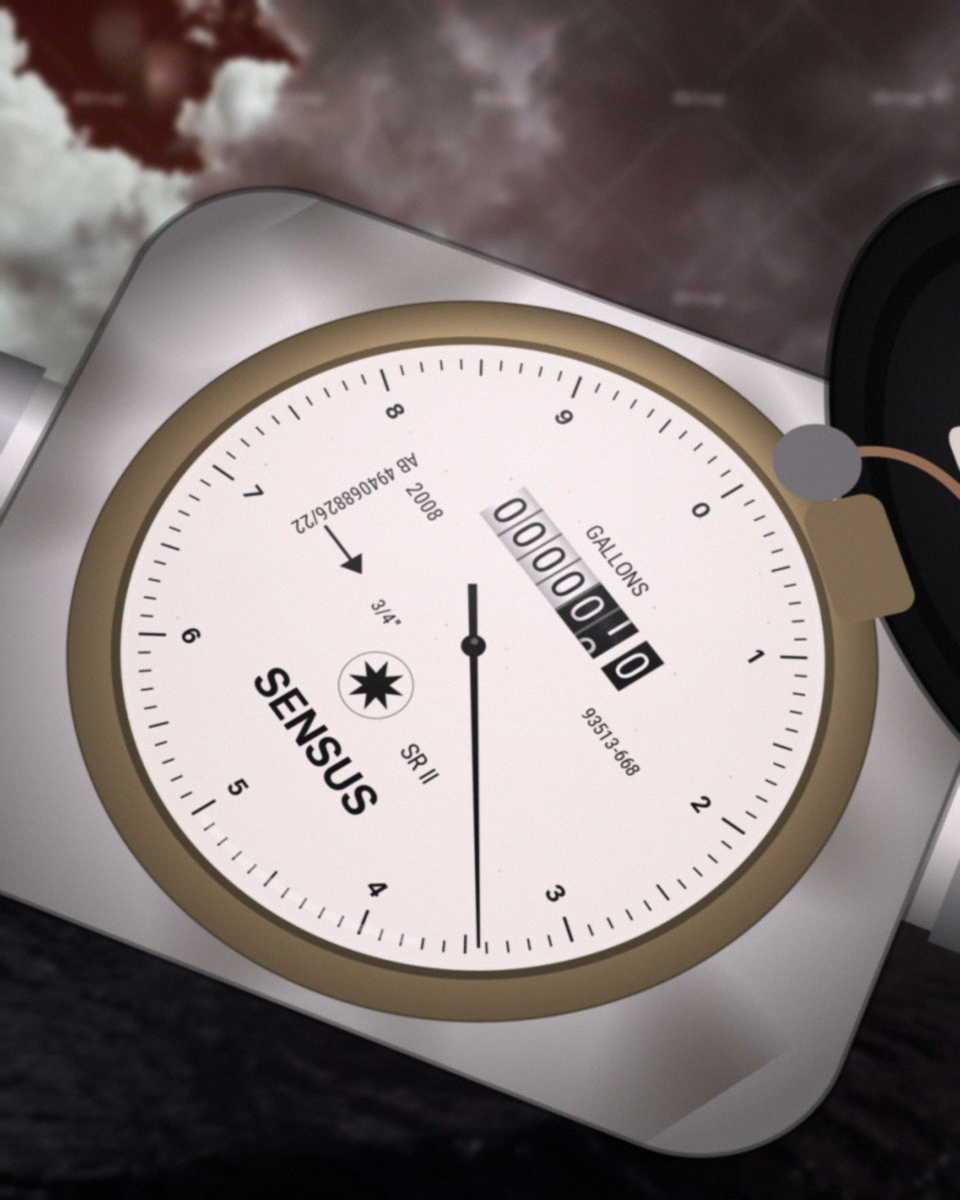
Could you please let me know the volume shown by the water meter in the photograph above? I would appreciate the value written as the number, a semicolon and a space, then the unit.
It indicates 13.4; gal
